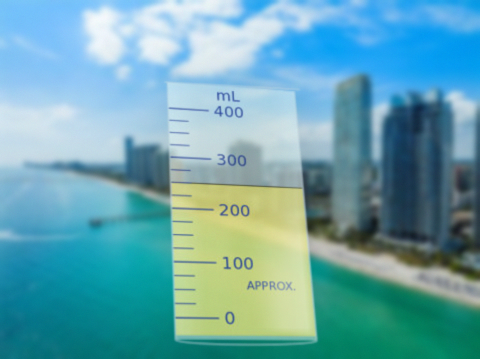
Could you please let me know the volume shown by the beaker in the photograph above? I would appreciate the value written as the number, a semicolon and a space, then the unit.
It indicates 250; mL
